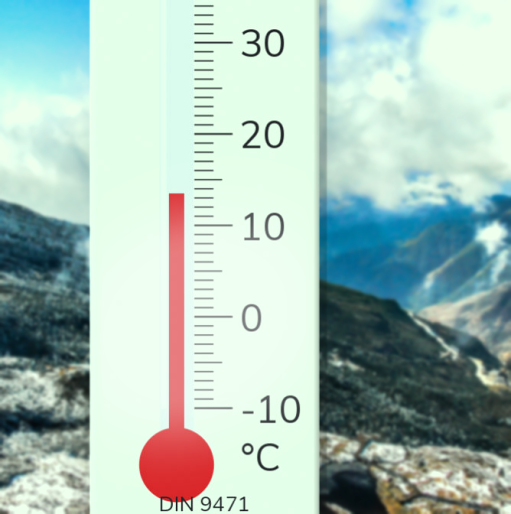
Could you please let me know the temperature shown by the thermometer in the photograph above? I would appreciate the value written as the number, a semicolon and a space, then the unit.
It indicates 13.5; °C
